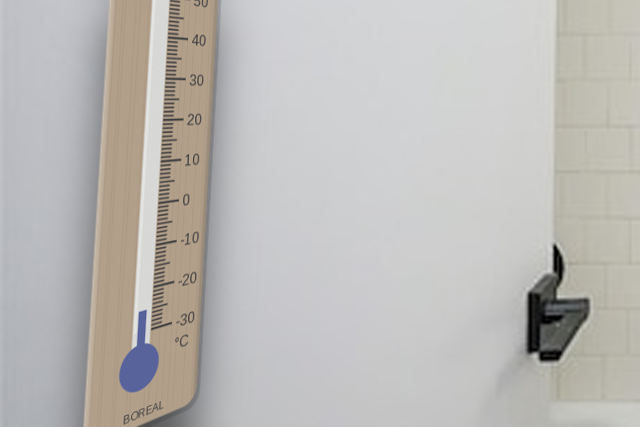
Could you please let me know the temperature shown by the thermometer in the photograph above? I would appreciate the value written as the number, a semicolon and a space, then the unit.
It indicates -25; °C
